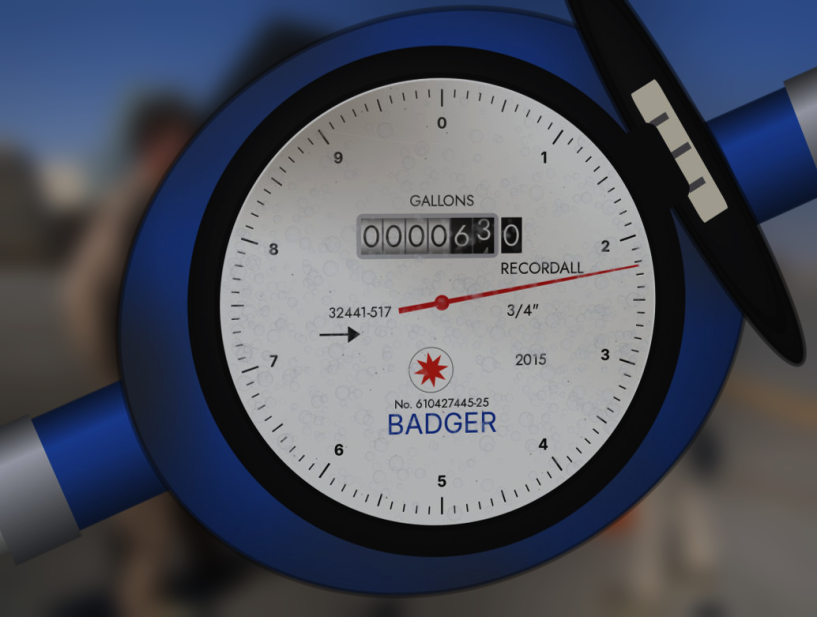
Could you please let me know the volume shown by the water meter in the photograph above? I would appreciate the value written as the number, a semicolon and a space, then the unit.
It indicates 632.2; gal
